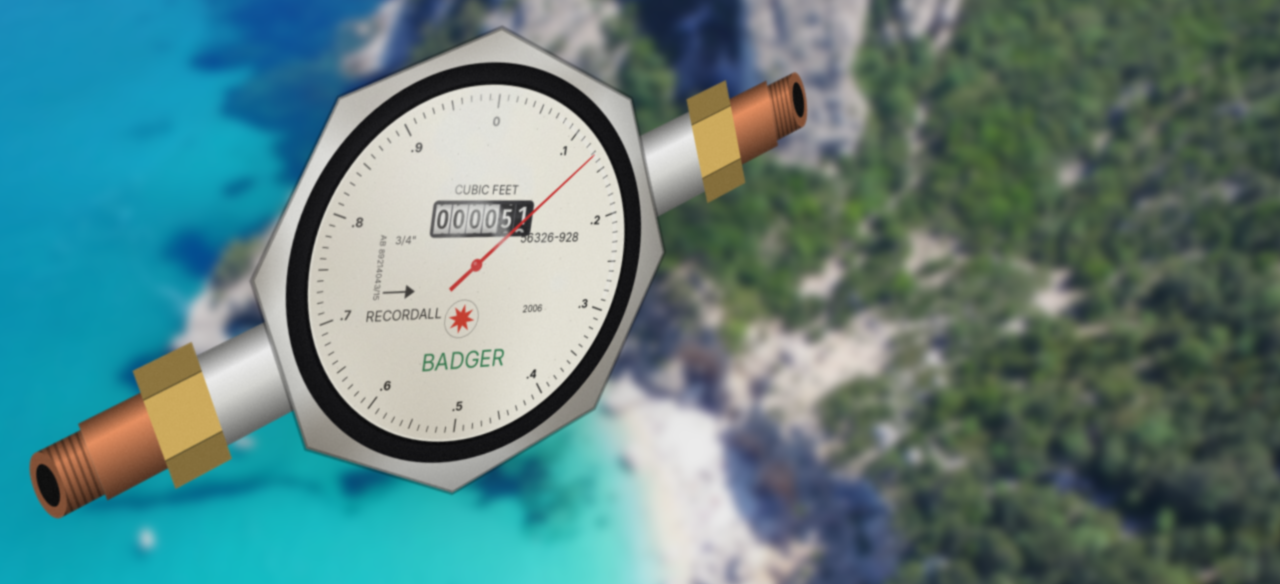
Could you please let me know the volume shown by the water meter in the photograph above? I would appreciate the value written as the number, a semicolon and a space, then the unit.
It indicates 51.13; ft³
